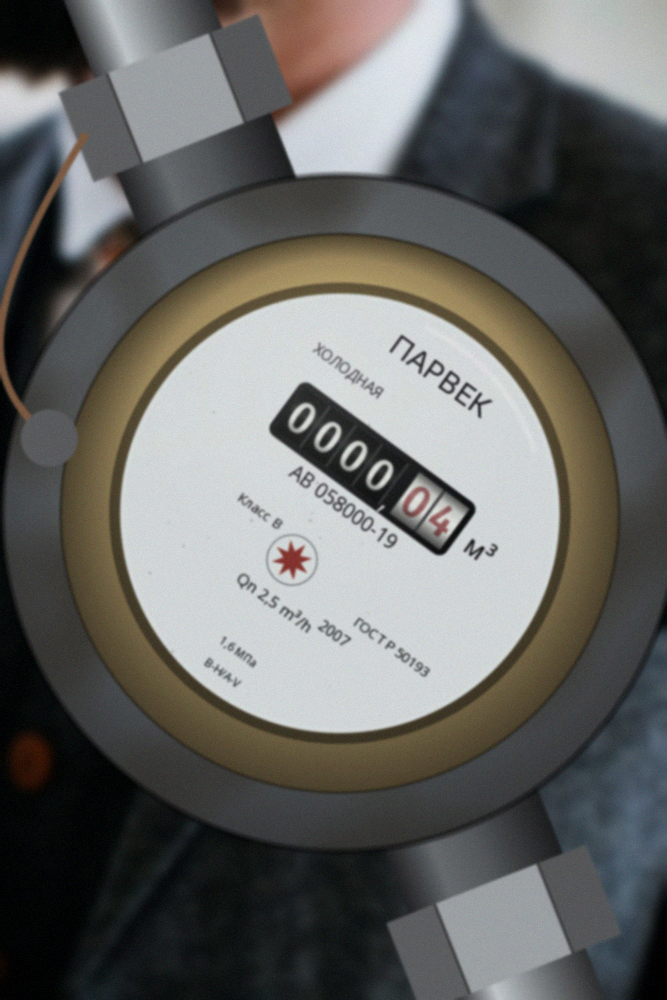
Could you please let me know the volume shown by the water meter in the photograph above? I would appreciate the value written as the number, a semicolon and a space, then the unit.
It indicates 0.04; m³
